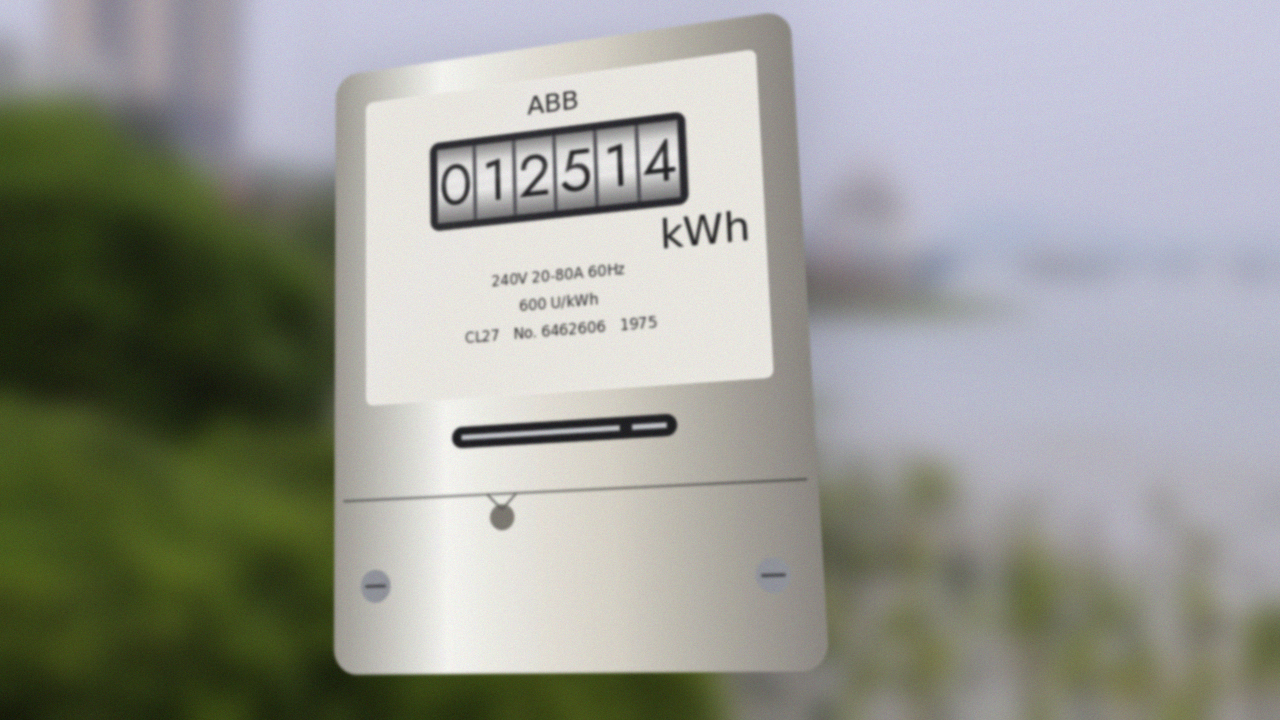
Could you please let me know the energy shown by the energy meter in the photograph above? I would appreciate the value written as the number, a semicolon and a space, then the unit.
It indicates 12514; kWh
